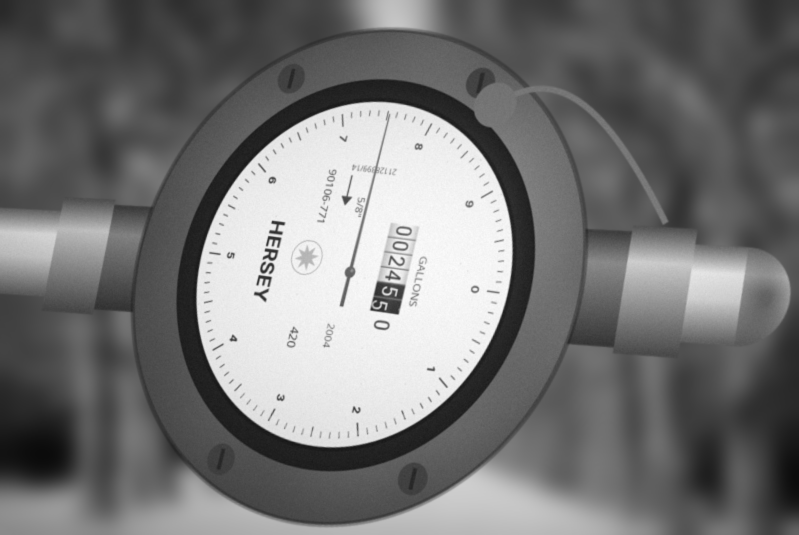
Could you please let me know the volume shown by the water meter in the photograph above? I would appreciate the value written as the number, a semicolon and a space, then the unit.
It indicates 24547.5; gal
